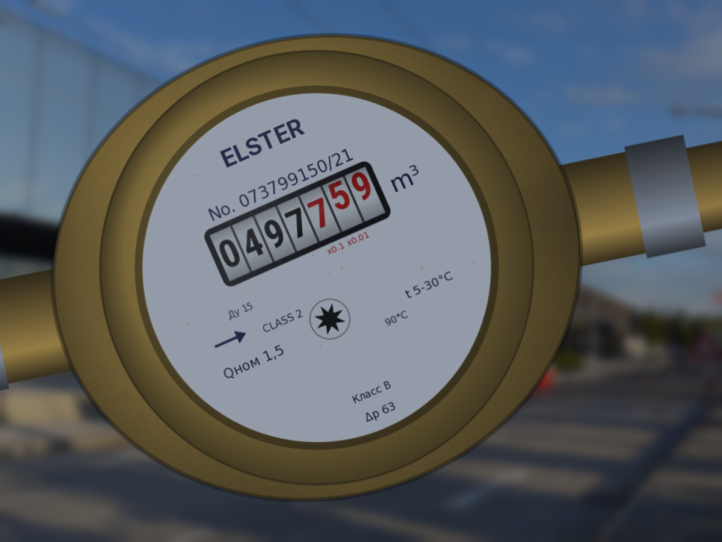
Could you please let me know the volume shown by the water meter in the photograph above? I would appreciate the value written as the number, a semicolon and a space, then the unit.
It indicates 497.759; m³
